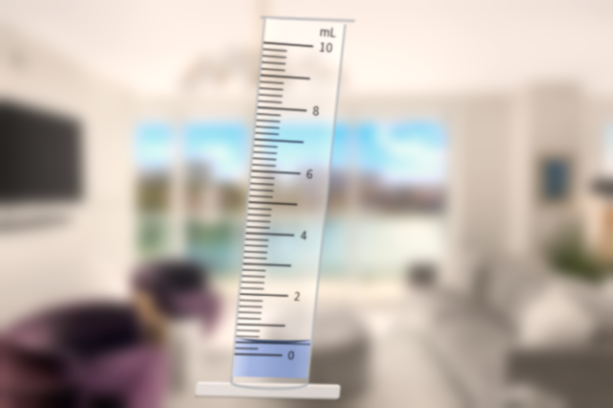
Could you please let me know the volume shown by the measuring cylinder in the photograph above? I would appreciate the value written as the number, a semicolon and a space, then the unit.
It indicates 0.4; mL
